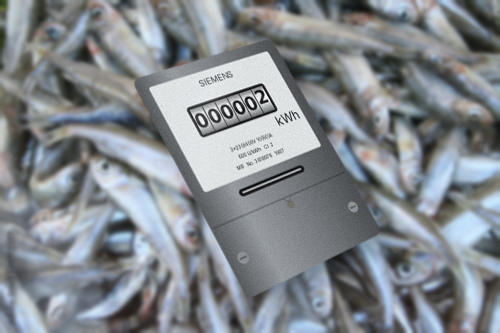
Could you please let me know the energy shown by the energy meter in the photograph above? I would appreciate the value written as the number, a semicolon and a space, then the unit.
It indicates 2; kWh
